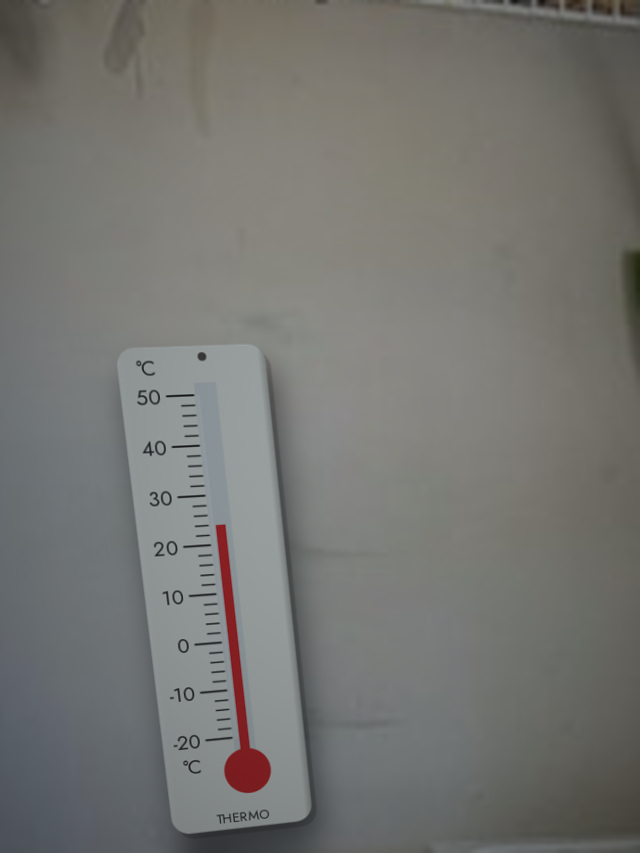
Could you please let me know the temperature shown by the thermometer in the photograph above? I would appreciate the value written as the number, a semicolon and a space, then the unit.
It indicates 24; °C
